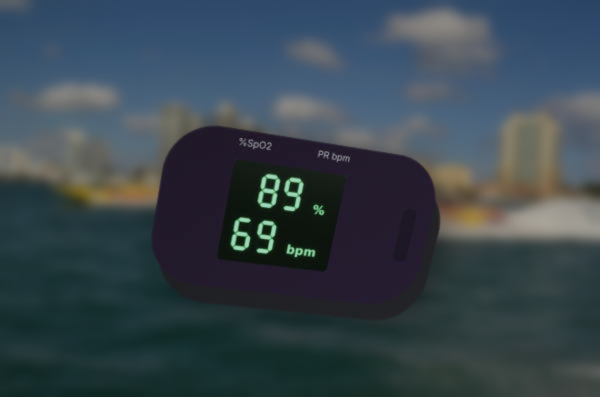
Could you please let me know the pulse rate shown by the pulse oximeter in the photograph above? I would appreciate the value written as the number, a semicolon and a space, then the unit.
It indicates 69; bpm
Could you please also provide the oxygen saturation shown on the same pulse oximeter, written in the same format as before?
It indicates 89; %
